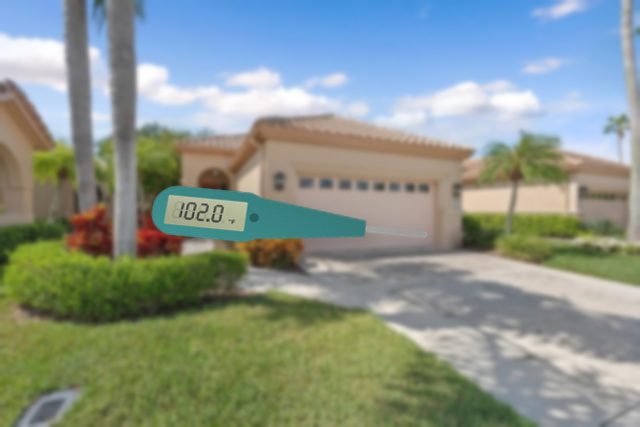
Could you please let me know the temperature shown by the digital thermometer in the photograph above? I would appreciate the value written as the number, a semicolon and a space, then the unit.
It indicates 102.0; °F
